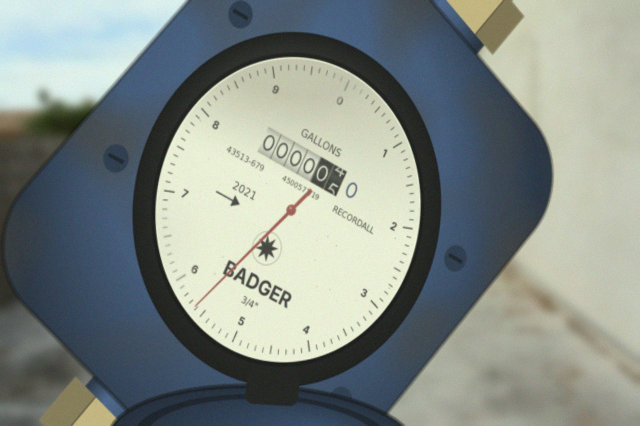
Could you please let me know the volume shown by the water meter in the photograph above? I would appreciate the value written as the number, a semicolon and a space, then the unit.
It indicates 45.6; gal
